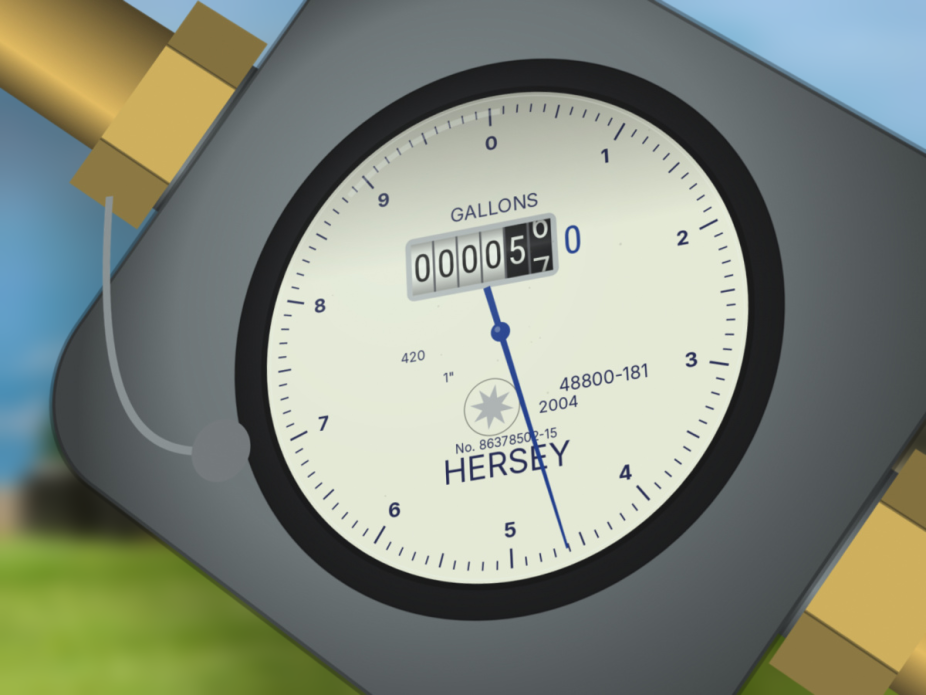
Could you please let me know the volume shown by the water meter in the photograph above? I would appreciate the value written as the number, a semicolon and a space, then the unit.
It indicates 564.6; gal
